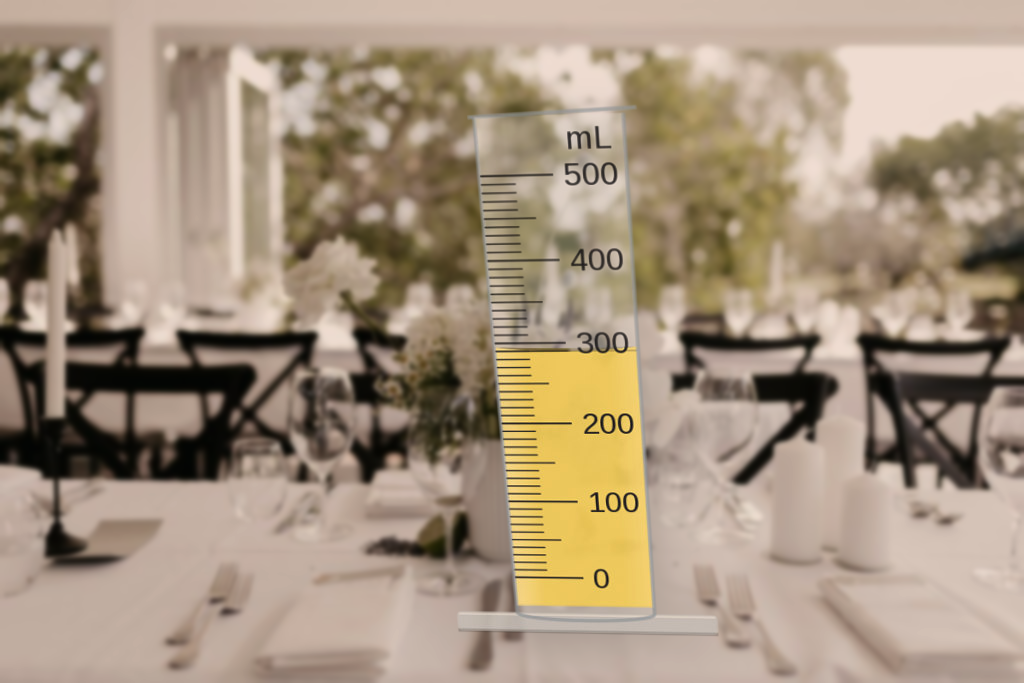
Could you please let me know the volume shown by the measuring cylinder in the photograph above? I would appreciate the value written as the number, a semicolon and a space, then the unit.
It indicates 290; mL
